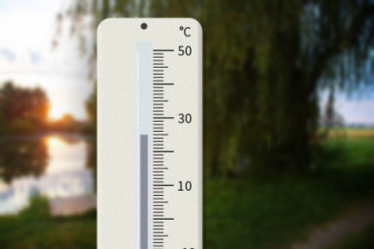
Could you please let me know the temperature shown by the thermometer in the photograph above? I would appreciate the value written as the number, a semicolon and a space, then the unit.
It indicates 25; °C
